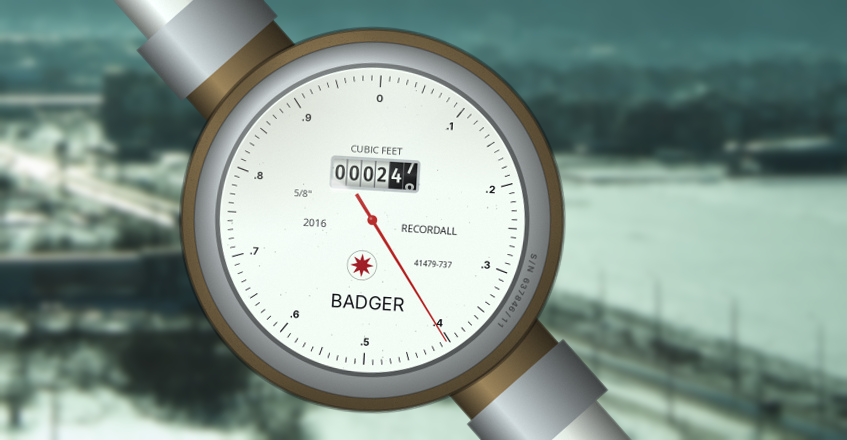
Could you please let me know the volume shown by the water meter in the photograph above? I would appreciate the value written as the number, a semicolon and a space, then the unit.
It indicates 247.40; ft³
